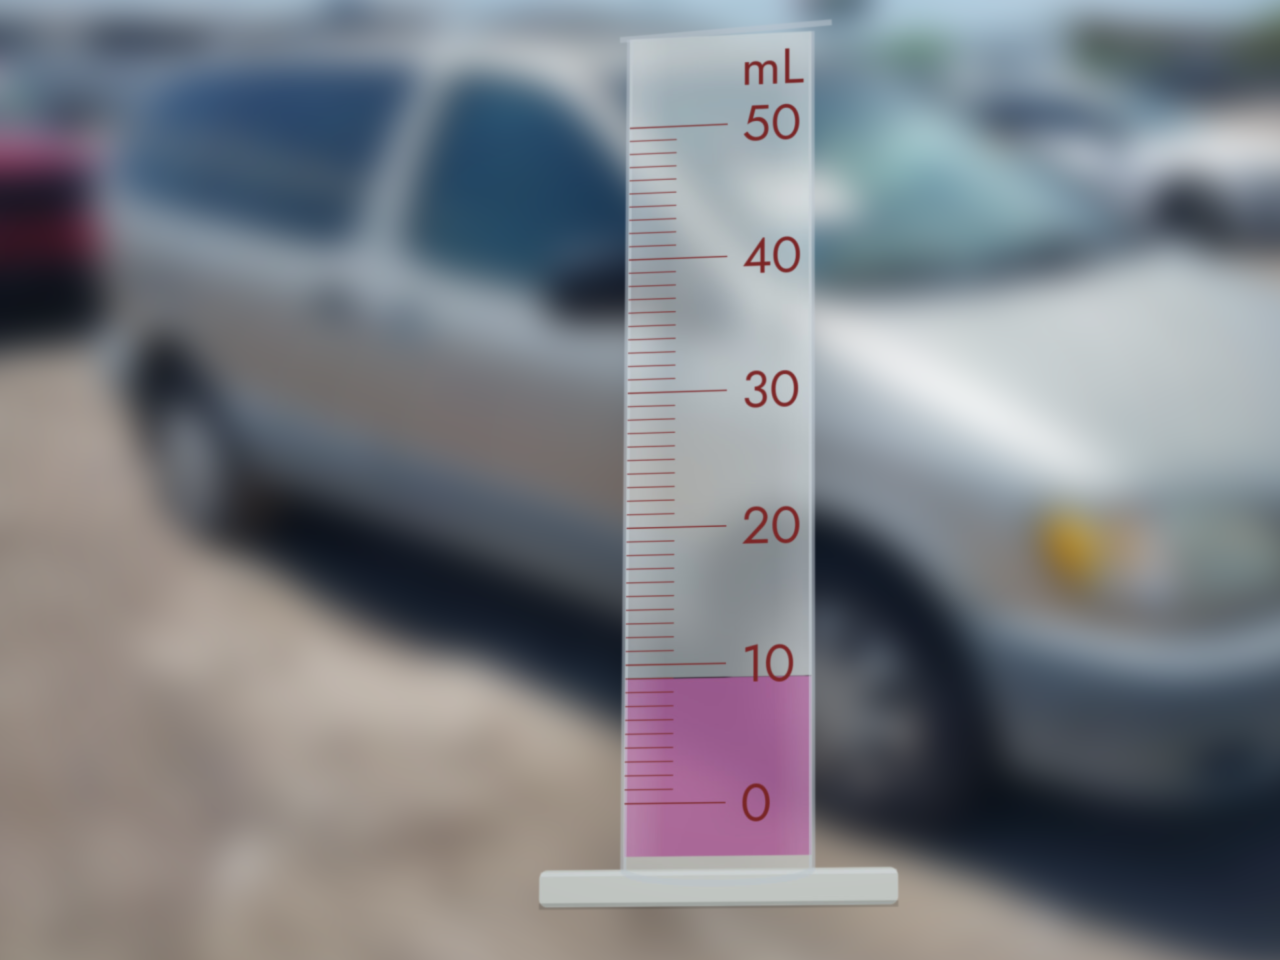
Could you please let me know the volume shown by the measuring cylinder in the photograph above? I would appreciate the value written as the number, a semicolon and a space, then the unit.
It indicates 9; mL
